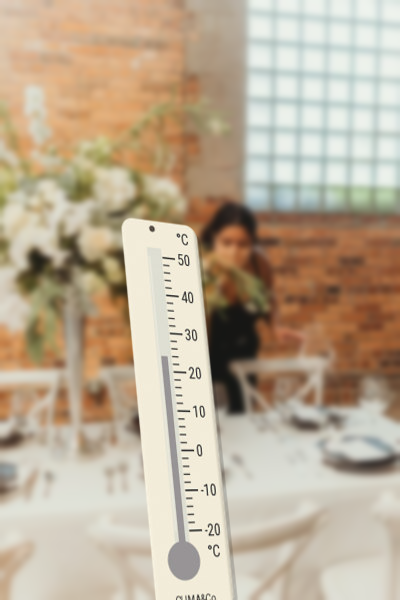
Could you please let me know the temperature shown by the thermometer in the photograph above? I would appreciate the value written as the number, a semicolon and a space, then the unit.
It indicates 24; °C
